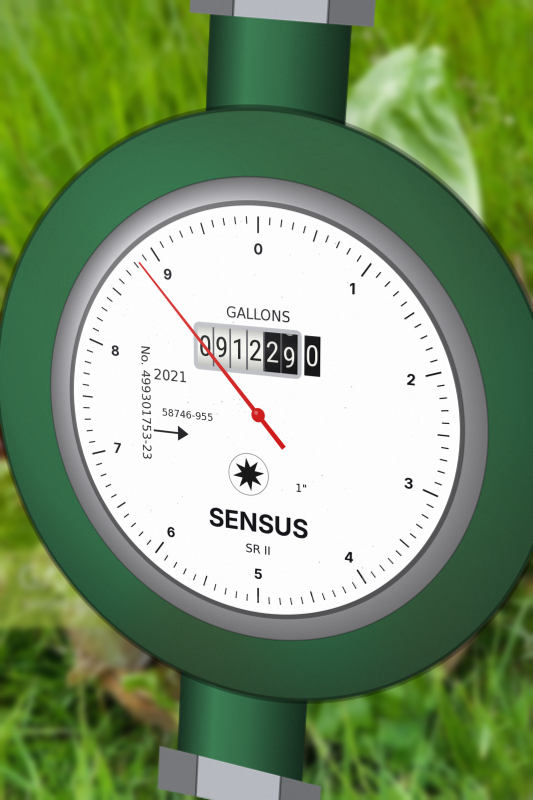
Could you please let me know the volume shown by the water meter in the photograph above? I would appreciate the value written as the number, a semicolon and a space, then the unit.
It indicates 912288.8; gal
